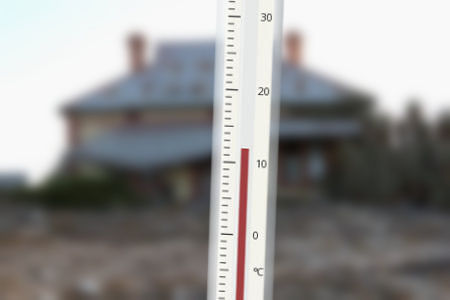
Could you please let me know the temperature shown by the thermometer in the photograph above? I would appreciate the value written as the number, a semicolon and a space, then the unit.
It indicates 12; °C
